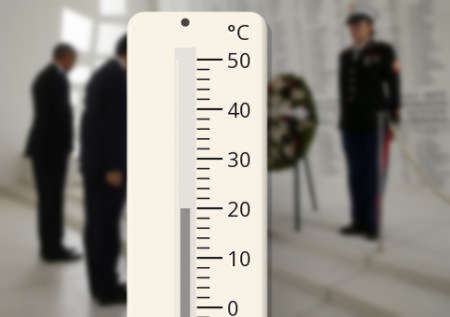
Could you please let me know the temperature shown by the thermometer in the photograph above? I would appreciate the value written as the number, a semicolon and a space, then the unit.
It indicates 20; °C
